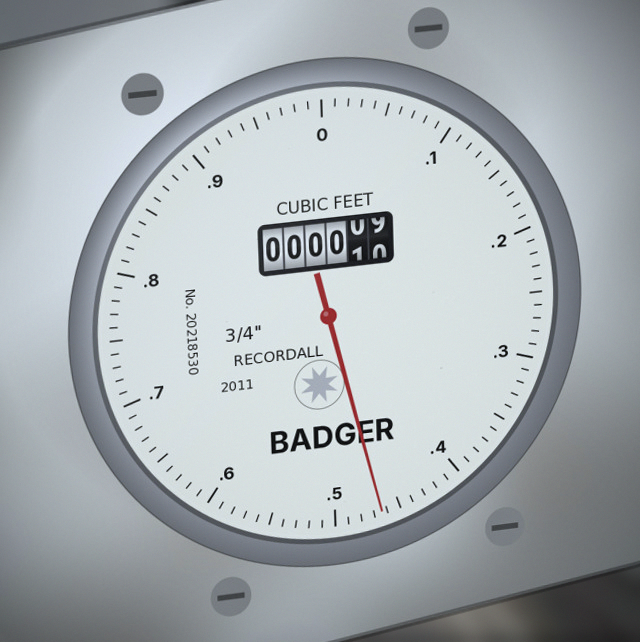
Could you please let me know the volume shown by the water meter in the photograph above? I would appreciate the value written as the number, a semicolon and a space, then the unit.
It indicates 9.46; ft³
